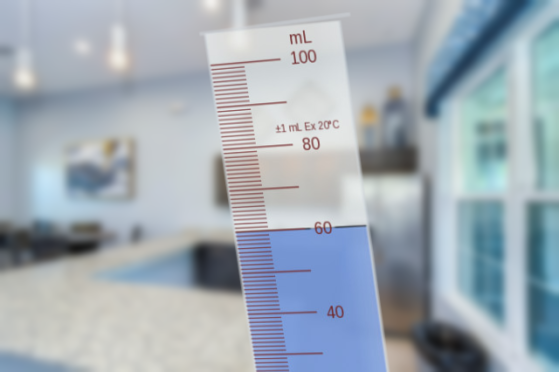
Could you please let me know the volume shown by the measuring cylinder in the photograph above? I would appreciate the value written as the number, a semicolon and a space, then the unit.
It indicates 60; mL
